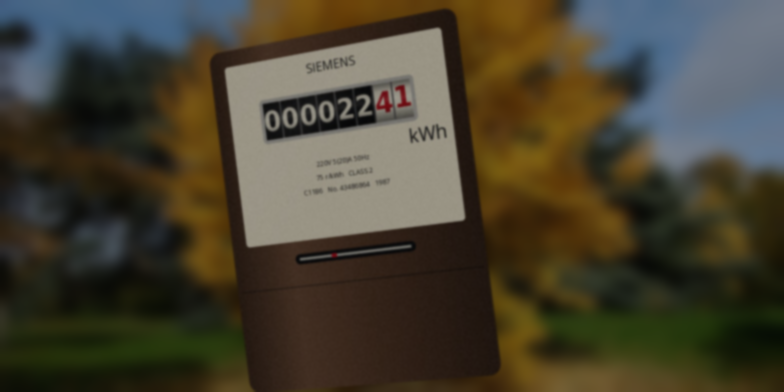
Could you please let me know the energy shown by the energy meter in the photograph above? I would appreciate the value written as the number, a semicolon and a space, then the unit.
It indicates 22.41; kWh
